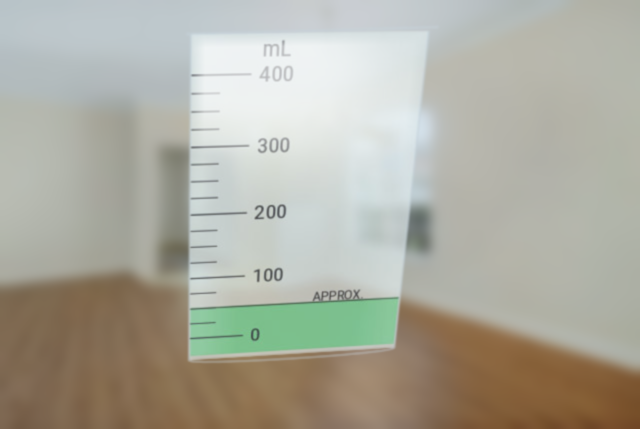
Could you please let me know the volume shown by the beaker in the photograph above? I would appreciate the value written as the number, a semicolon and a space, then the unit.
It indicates 50; mL
